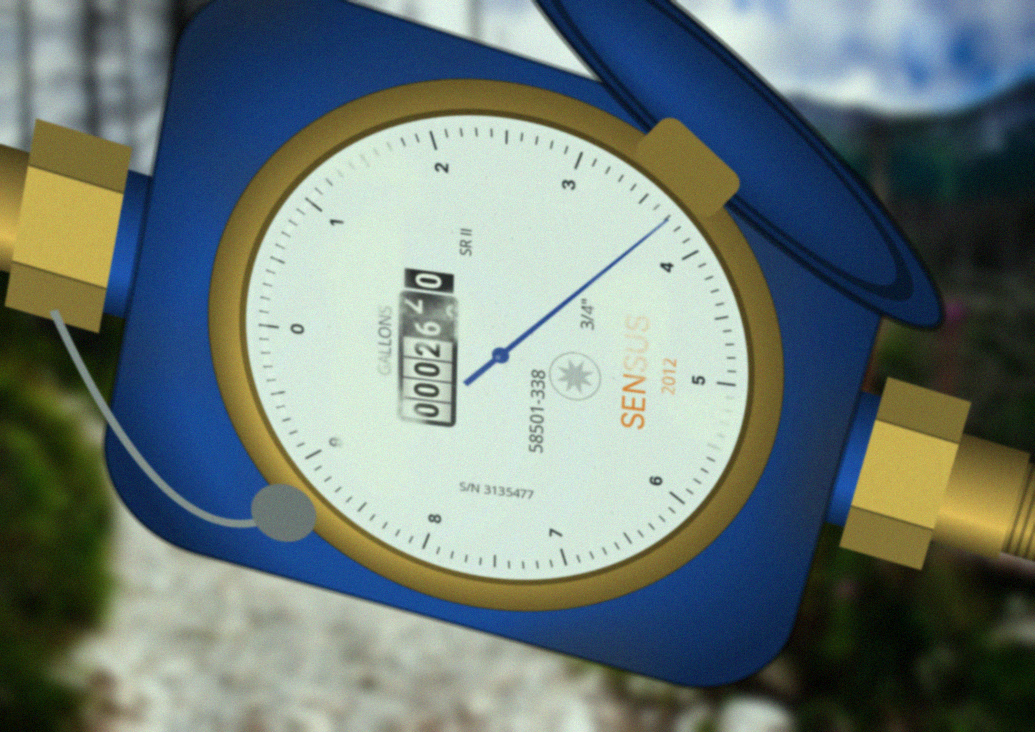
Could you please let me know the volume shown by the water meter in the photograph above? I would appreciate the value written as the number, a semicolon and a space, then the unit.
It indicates 2623.7; gal
